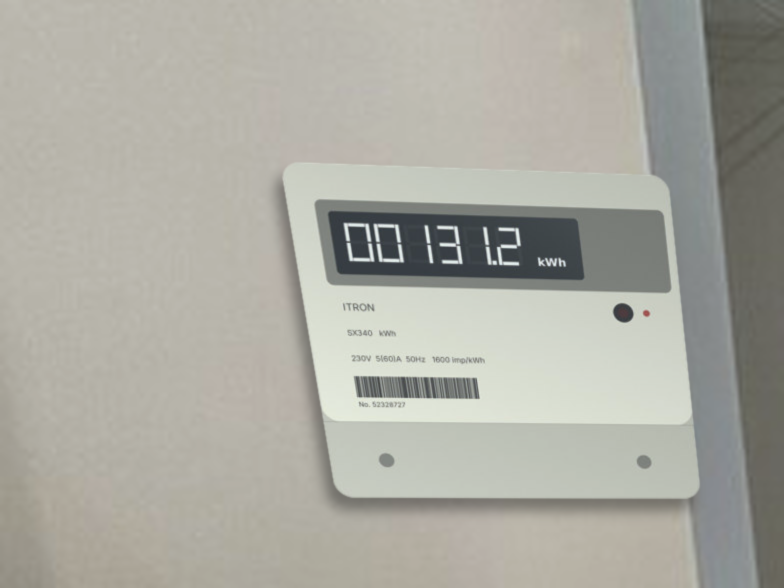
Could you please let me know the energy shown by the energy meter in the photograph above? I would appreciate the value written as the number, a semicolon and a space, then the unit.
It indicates 131.2; kWh
